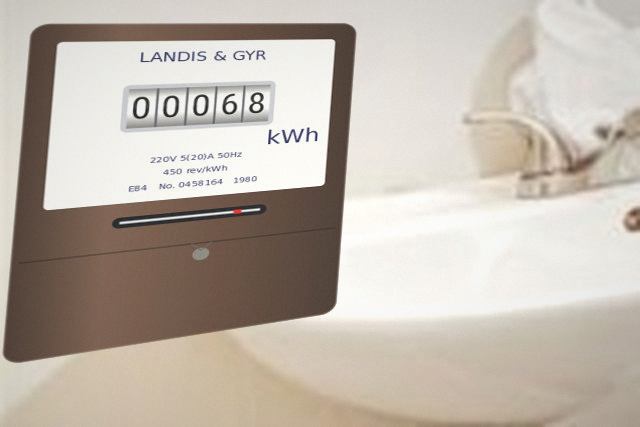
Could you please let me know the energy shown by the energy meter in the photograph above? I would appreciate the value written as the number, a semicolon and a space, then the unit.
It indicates 68; kWh
